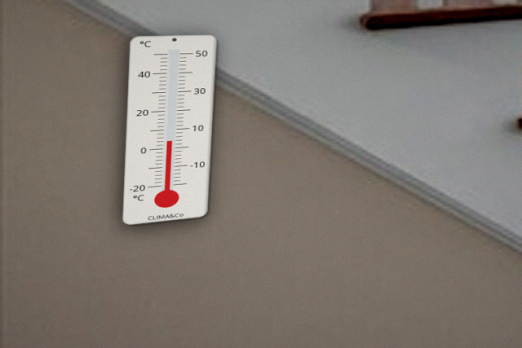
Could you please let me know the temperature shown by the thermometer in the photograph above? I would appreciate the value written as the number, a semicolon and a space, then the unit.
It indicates 4; °C
